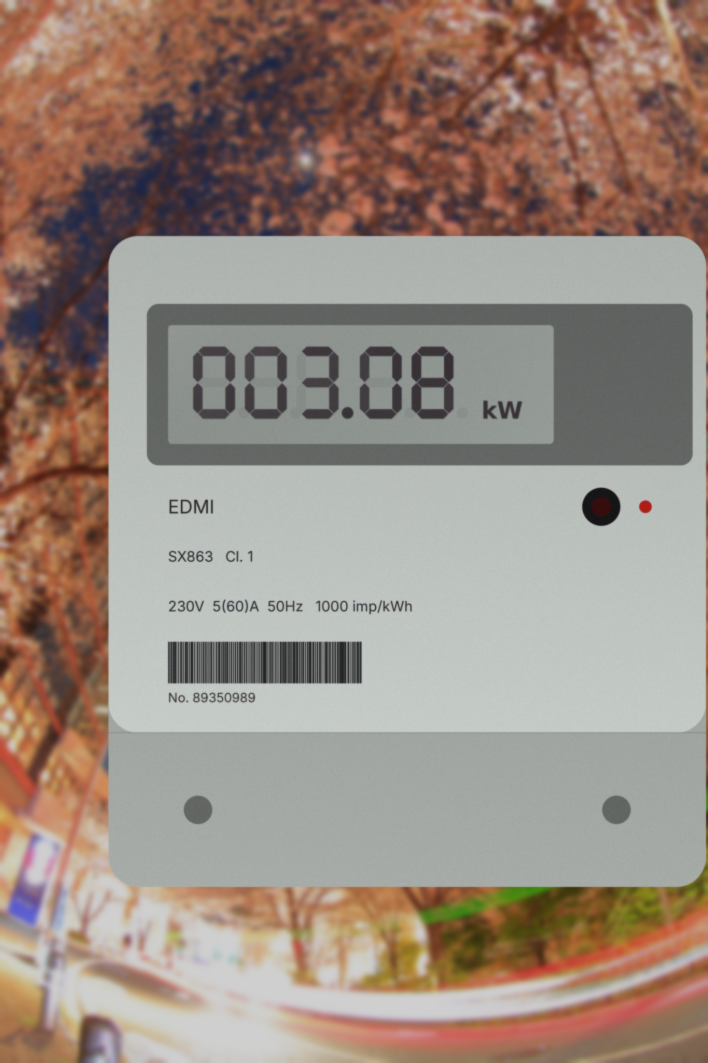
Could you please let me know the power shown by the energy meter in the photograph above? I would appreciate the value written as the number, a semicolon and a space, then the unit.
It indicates 3.08; kW
